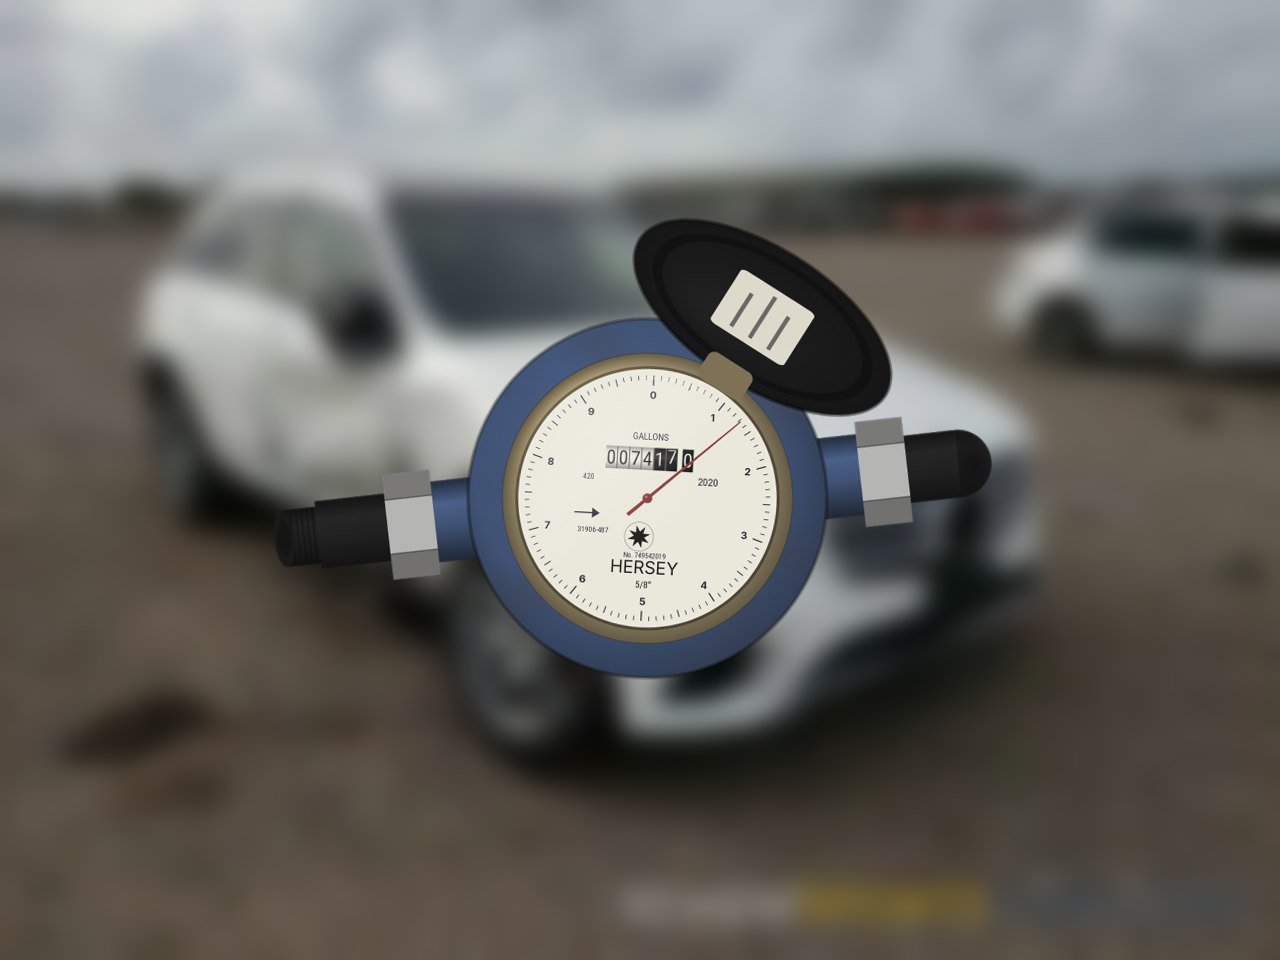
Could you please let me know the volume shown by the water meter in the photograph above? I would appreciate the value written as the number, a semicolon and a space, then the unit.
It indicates 74171.3; gal
